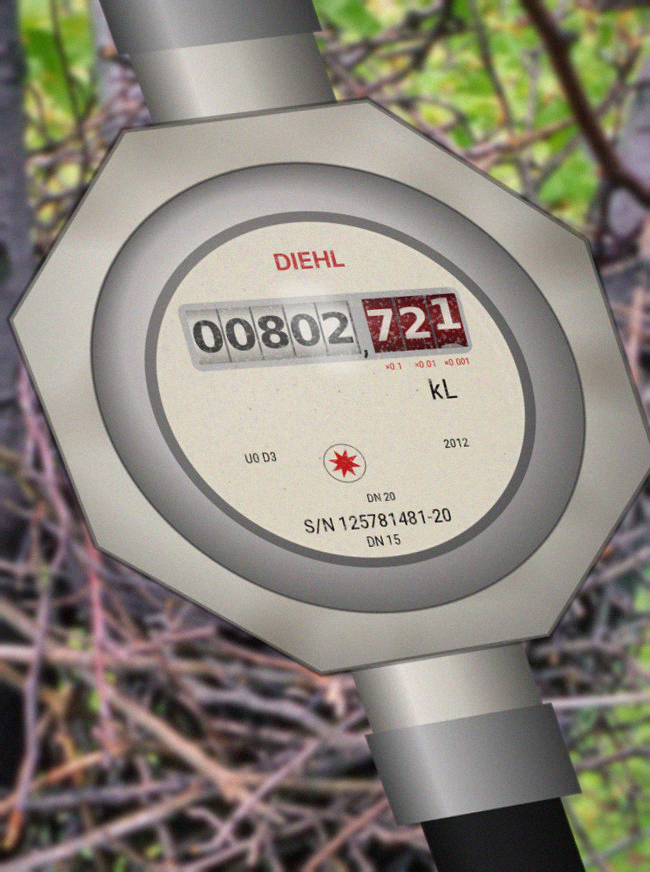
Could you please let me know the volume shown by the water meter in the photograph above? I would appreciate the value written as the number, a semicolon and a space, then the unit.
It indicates 802.721; kL
